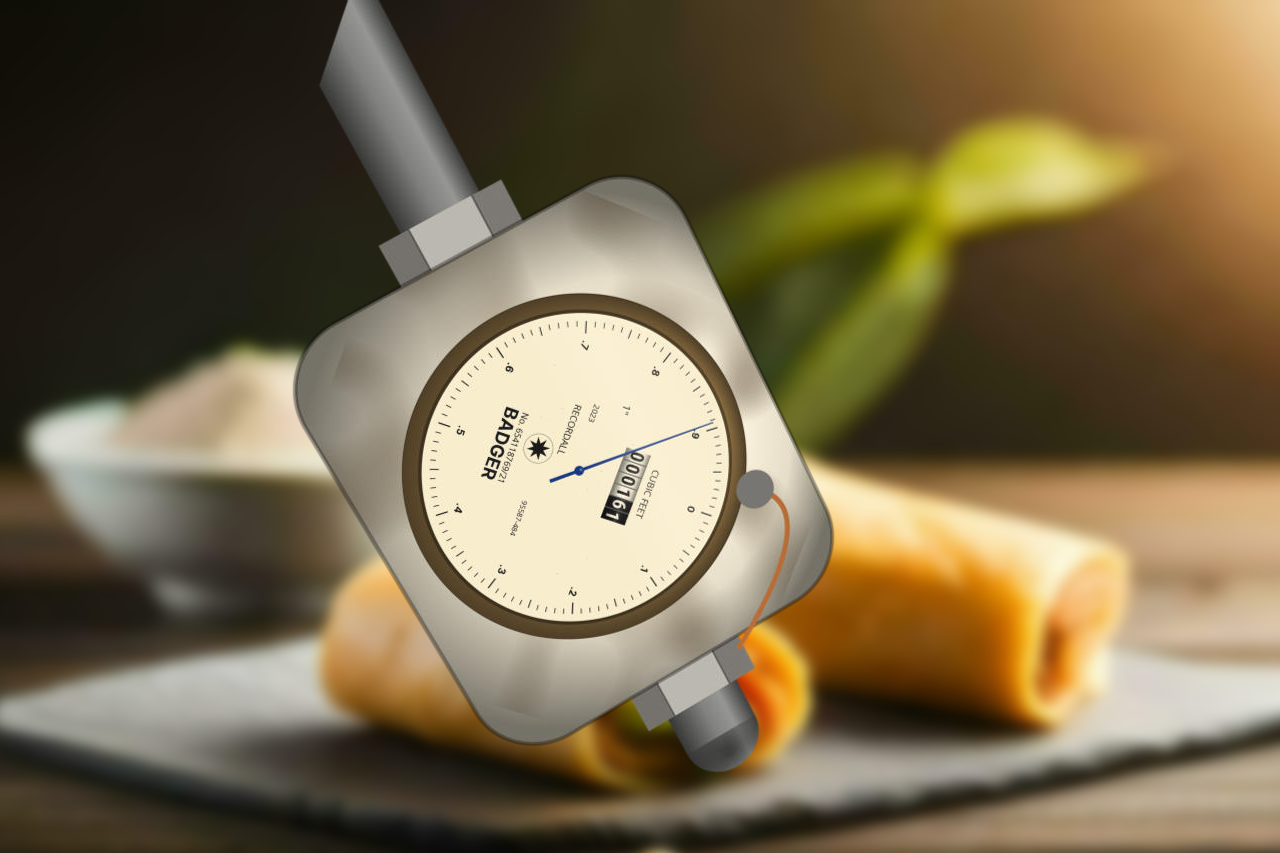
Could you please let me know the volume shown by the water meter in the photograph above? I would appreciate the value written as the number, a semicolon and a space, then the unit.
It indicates 160.89; ft³
